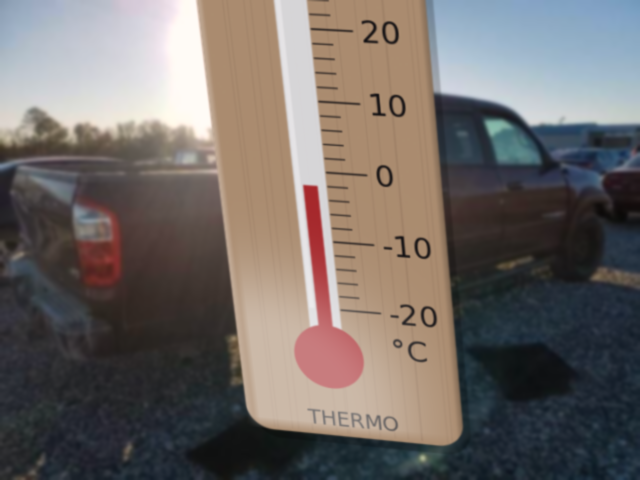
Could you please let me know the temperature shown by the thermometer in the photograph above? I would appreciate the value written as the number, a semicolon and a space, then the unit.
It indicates -2; °C
